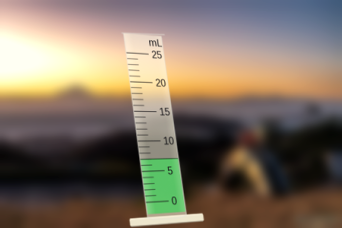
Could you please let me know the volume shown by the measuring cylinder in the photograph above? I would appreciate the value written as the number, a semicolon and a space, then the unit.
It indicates 7; mL
